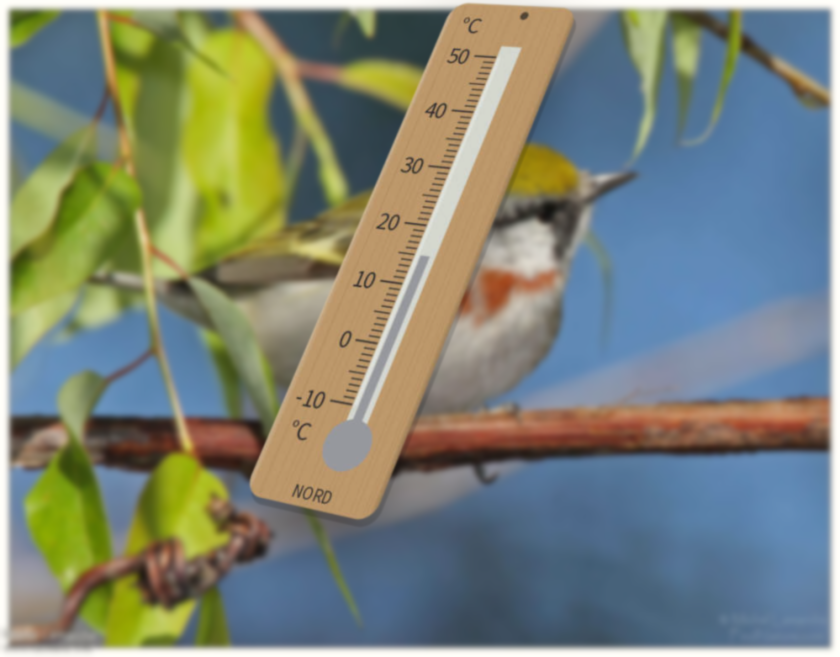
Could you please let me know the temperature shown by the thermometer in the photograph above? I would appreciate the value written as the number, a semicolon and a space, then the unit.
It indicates 15; °C
